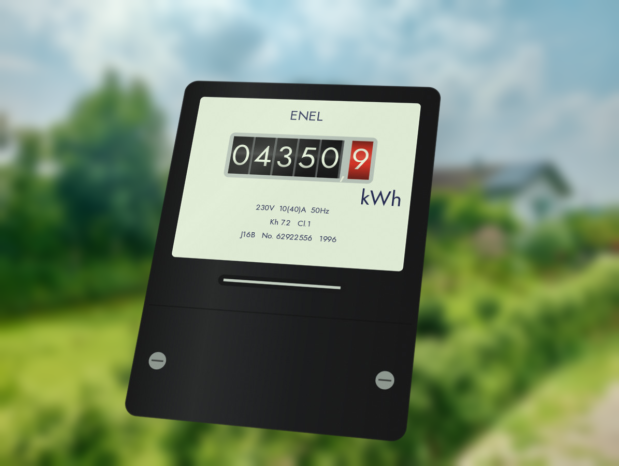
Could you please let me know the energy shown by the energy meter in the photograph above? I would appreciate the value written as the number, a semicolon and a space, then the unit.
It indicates 4350.9; kWh
